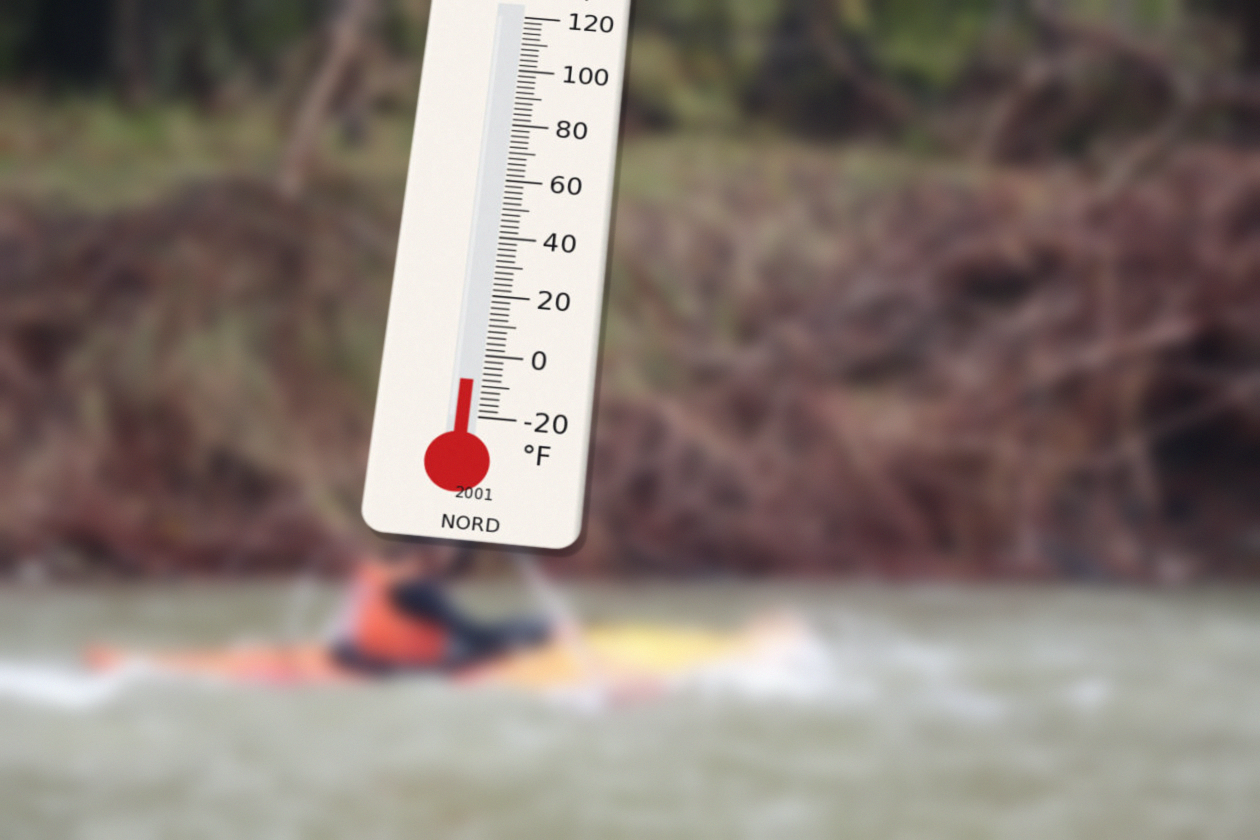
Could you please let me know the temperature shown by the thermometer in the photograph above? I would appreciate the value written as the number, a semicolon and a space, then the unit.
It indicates -8; °F
